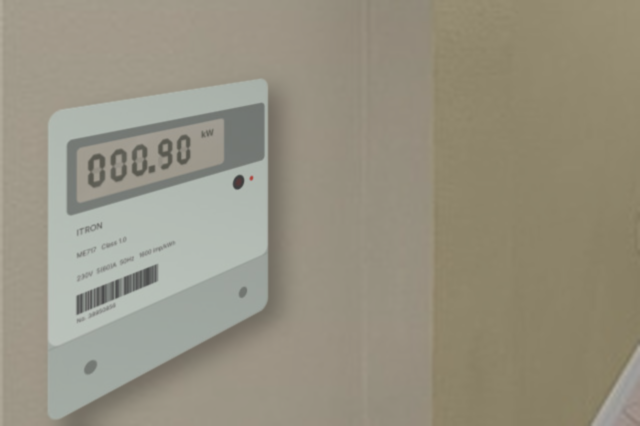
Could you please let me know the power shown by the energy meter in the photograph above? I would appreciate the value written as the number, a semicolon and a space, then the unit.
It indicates 0.90; kW
